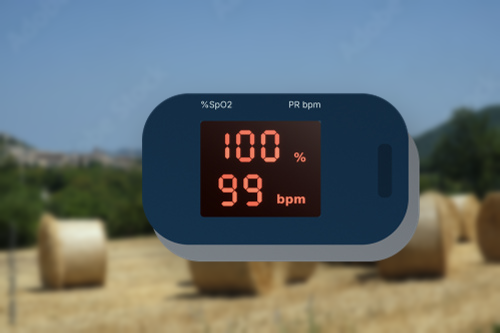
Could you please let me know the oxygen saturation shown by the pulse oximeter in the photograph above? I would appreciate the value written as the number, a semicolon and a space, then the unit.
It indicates 100; %
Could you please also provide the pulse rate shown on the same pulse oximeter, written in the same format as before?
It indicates 99; bpm
